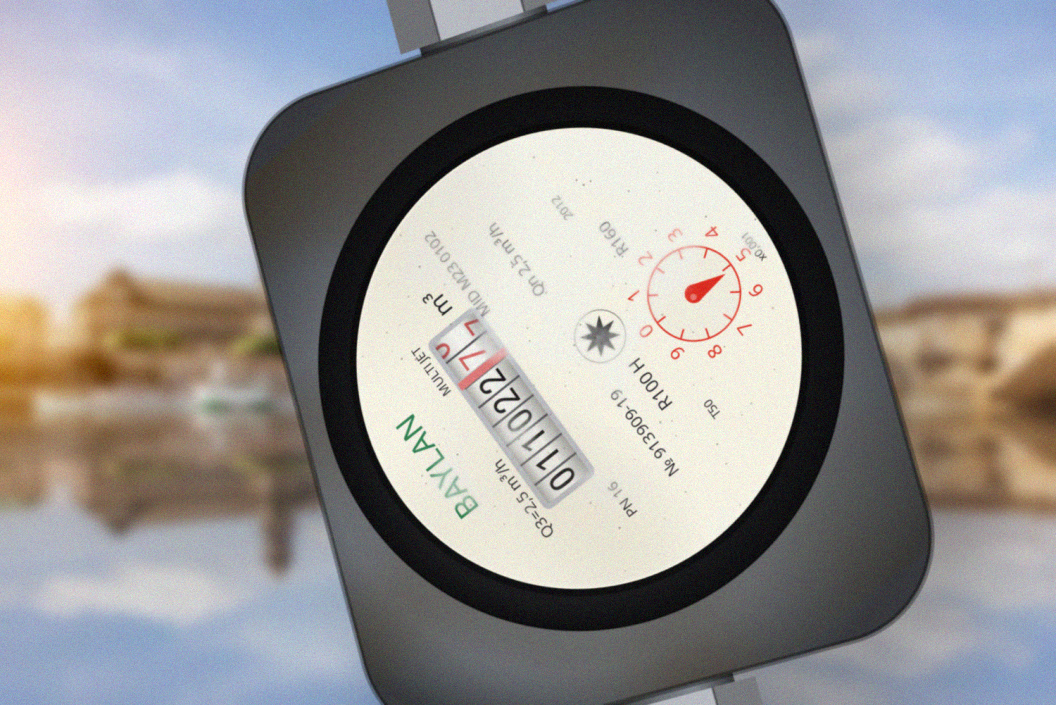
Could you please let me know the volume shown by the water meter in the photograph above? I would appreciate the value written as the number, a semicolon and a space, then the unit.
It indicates 11022.765; m³
